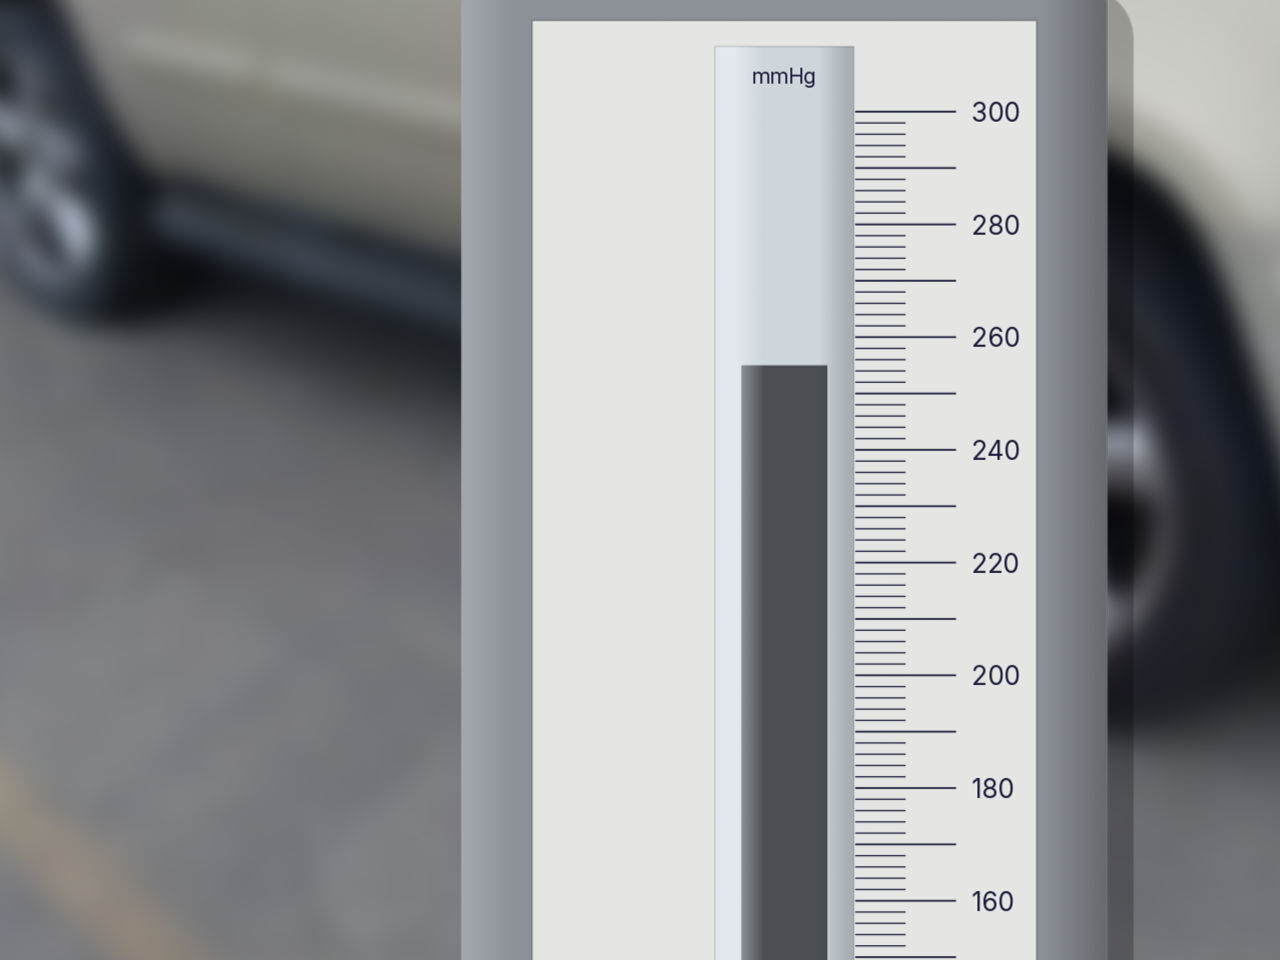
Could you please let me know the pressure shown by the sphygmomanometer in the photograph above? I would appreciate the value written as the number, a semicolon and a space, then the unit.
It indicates 255; mmHg
